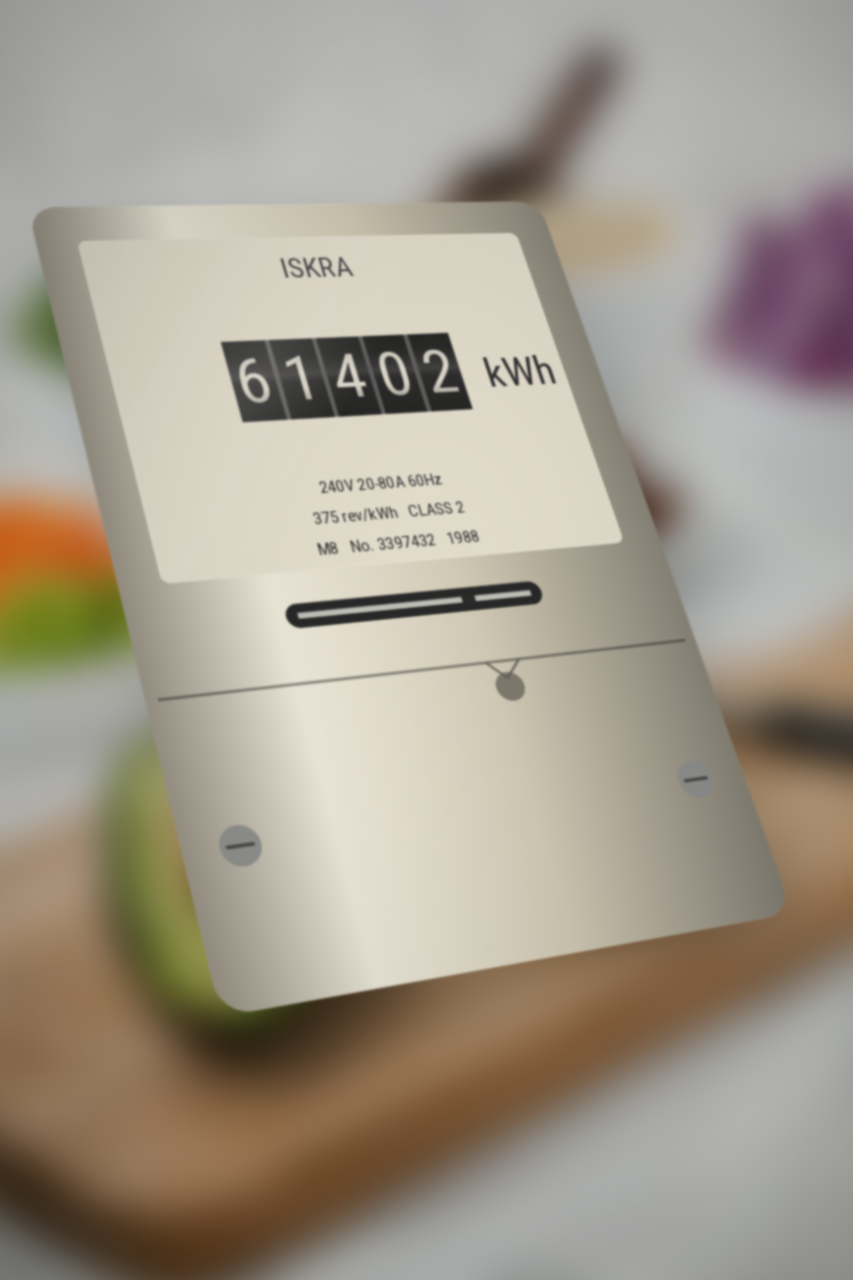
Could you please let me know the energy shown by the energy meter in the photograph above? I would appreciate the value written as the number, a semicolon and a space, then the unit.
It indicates 61402; kWh
